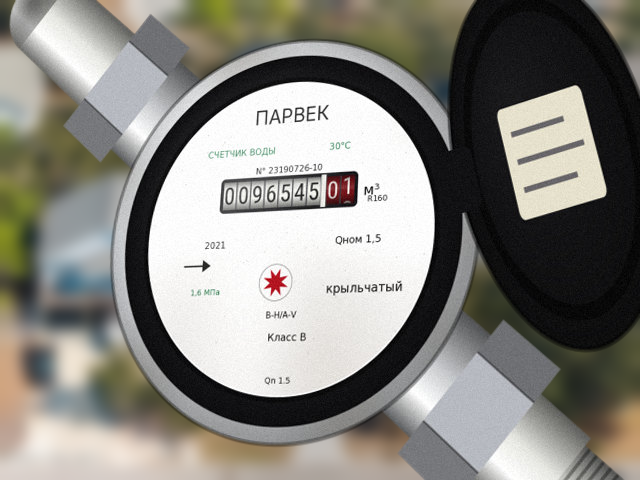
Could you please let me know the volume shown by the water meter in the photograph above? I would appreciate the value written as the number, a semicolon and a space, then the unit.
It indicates 96545.01; m³
